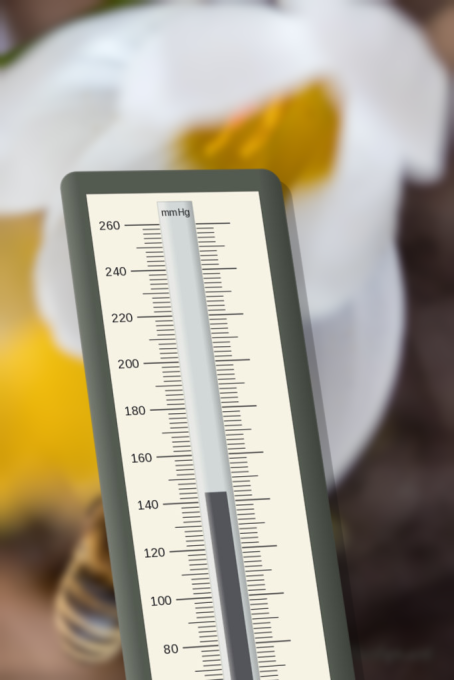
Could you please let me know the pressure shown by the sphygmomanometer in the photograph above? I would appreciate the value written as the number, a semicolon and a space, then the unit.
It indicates 144; mmHg
